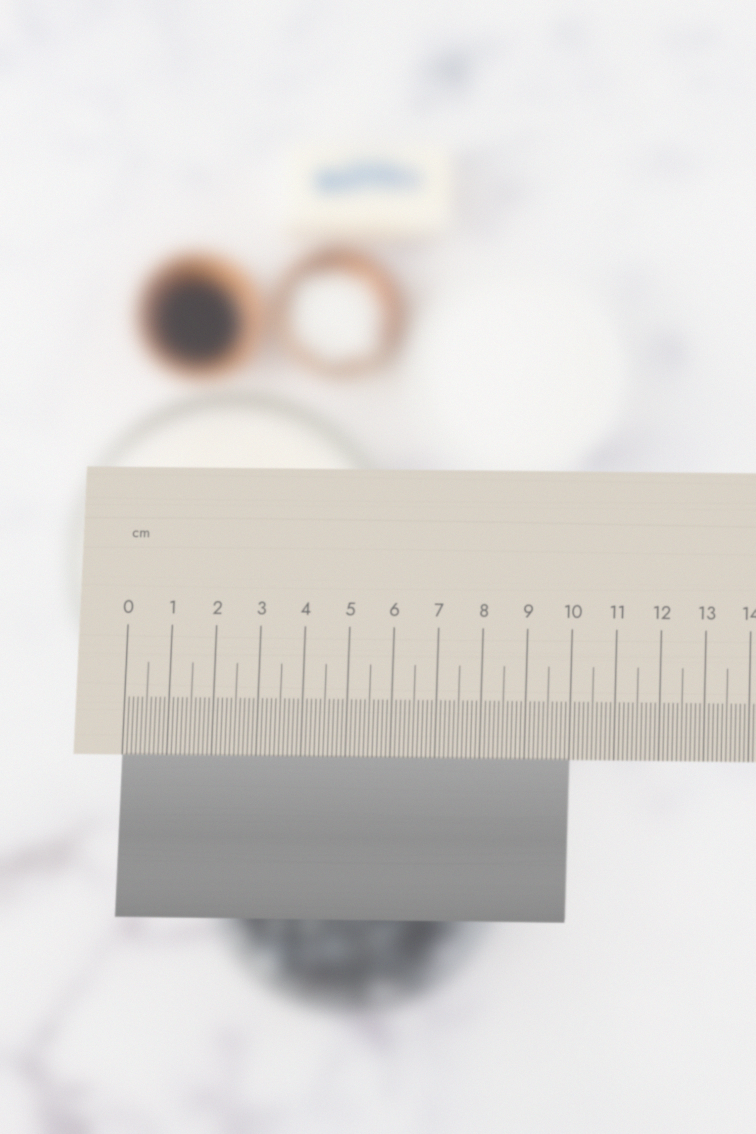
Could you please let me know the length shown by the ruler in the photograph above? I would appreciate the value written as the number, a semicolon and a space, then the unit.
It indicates 10; cm
